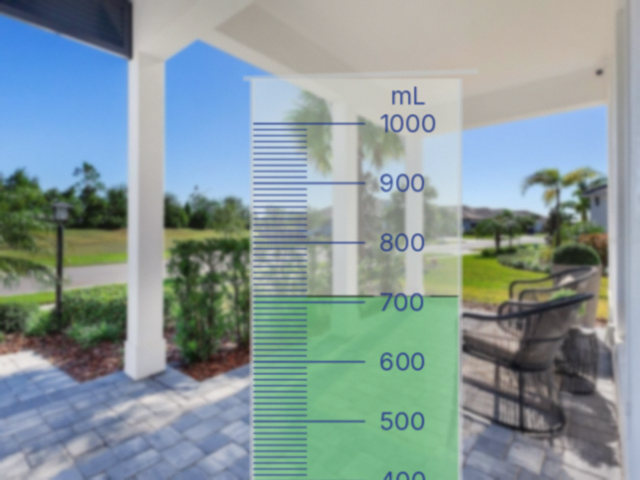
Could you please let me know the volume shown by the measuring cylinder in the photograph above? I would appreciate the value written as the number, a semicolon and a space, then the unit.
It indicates 710; mL
